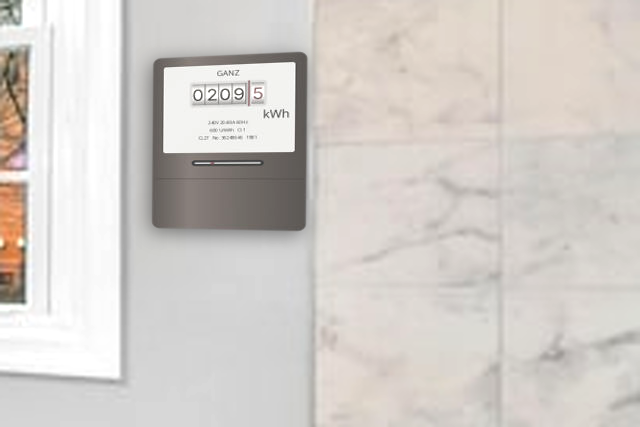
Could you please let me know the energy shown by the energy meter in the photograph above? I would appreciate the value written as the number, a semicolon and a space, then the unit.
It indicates 209.5; kWh
